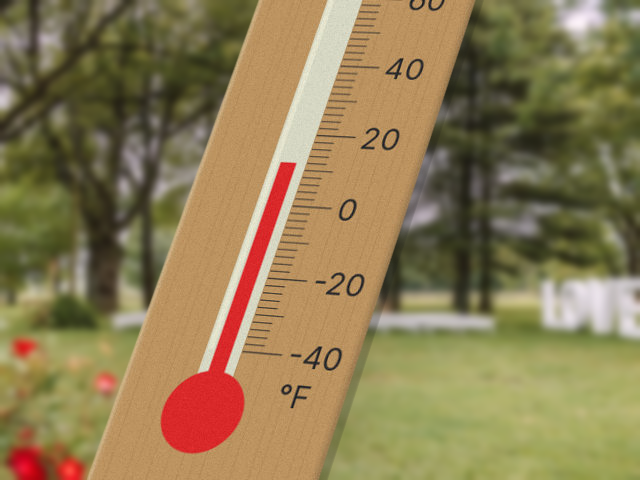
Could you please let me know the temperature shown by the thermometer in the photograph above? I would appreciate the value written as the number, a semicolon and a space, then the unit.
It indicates 12; °F
